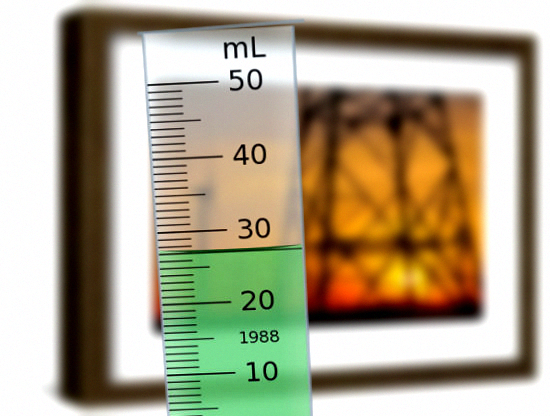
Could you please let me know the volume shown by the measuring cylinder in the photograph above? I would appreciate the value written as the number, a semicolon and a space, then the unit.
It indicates 27; mL
